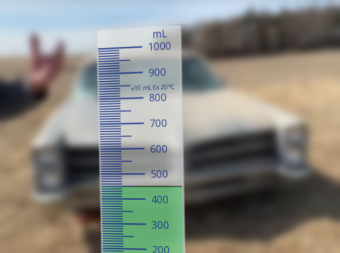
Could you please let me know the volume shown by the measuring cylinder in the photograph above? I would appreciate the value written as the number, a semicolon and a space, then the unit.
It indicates 450; mL
